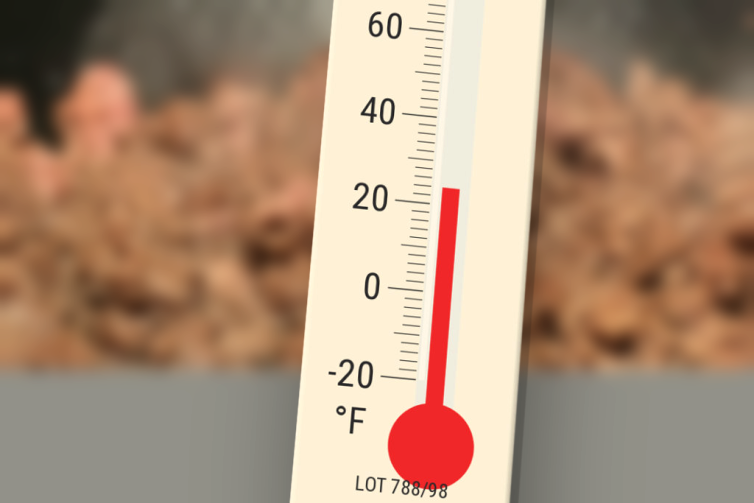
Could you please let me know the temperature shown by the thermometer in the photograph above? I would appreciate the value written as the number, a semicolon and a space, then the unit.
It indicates 24; °F
